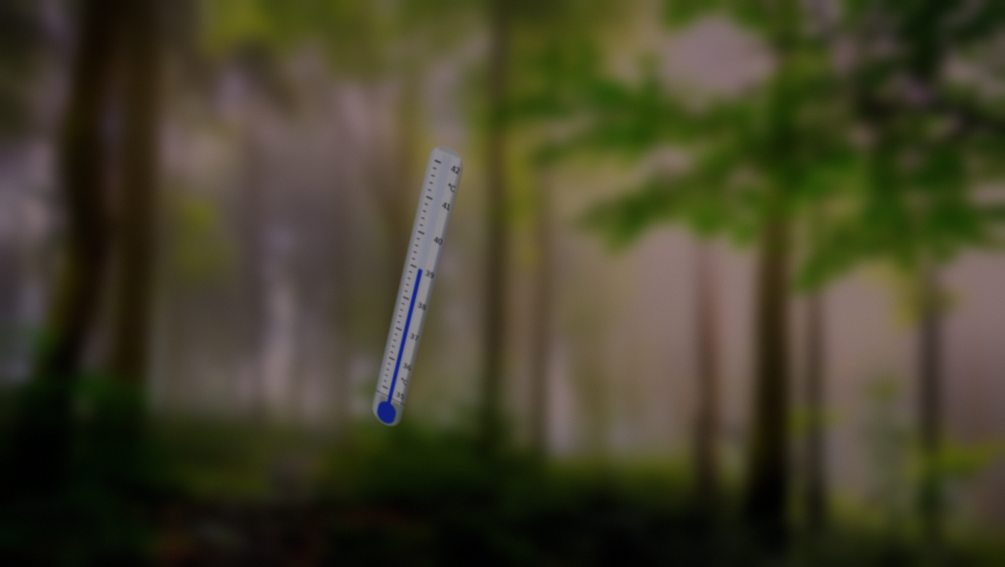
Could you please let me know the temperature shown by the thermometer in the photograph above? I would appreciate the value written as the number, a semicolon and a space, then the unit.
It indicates 39; °C
